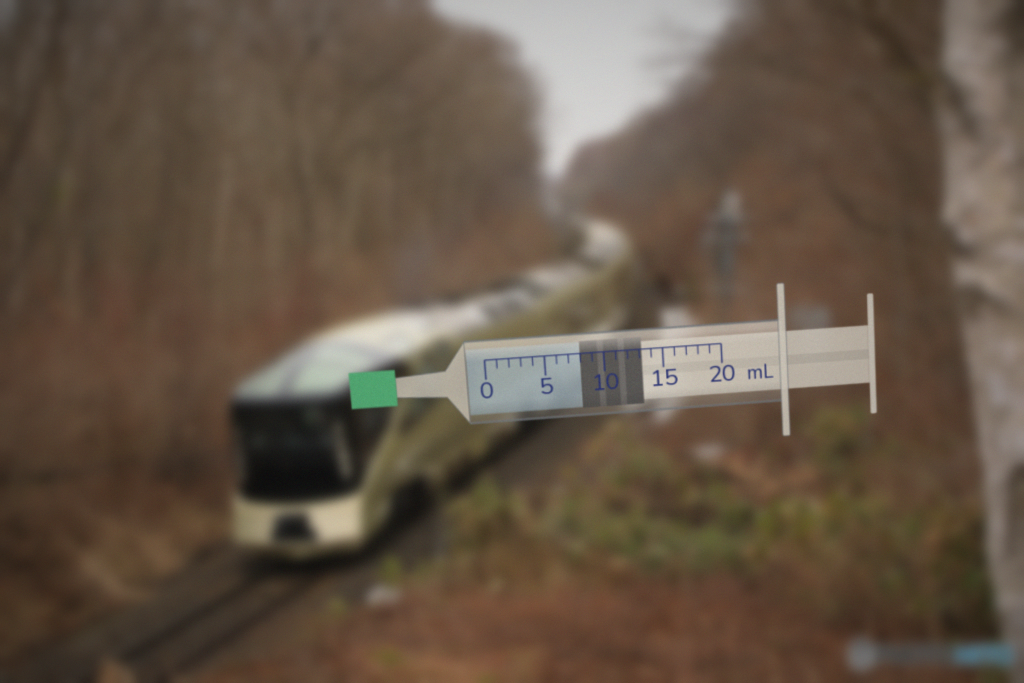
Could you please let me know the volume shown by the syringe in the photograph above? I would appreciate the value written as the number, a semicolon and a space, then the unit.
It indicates 8; mL
